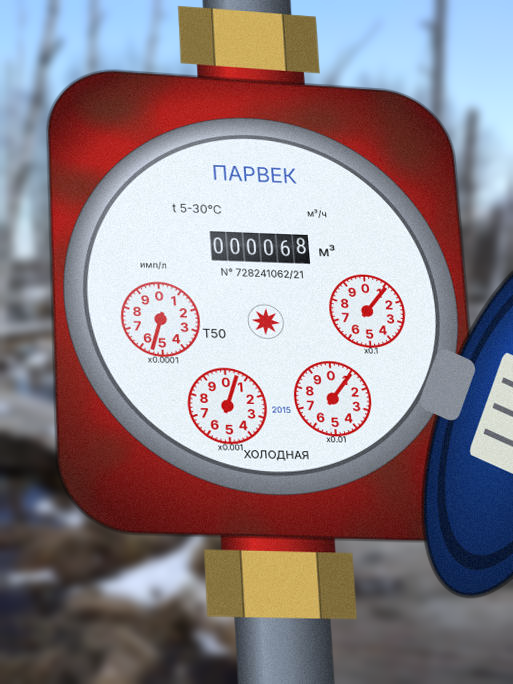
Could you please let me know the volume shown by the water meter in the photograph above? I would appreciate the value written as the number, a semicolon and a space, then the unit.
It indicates 68.1105; m³
